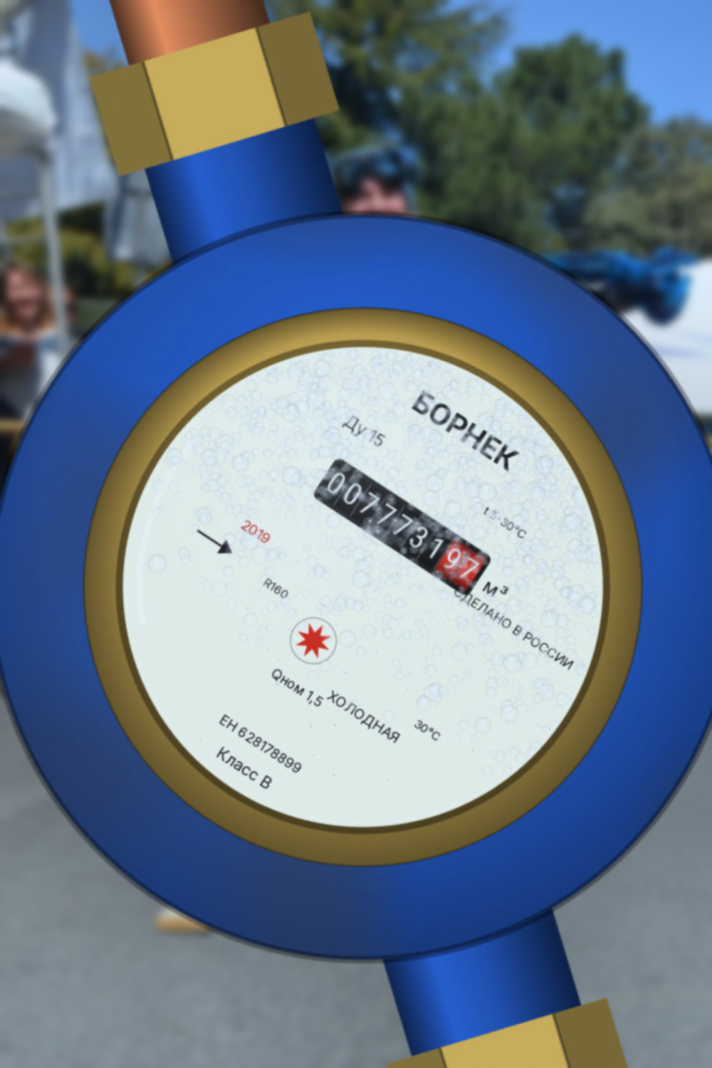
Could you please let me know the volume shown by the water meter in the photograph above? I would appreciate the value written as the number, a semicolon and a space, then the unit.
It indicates 77731.97; m³
